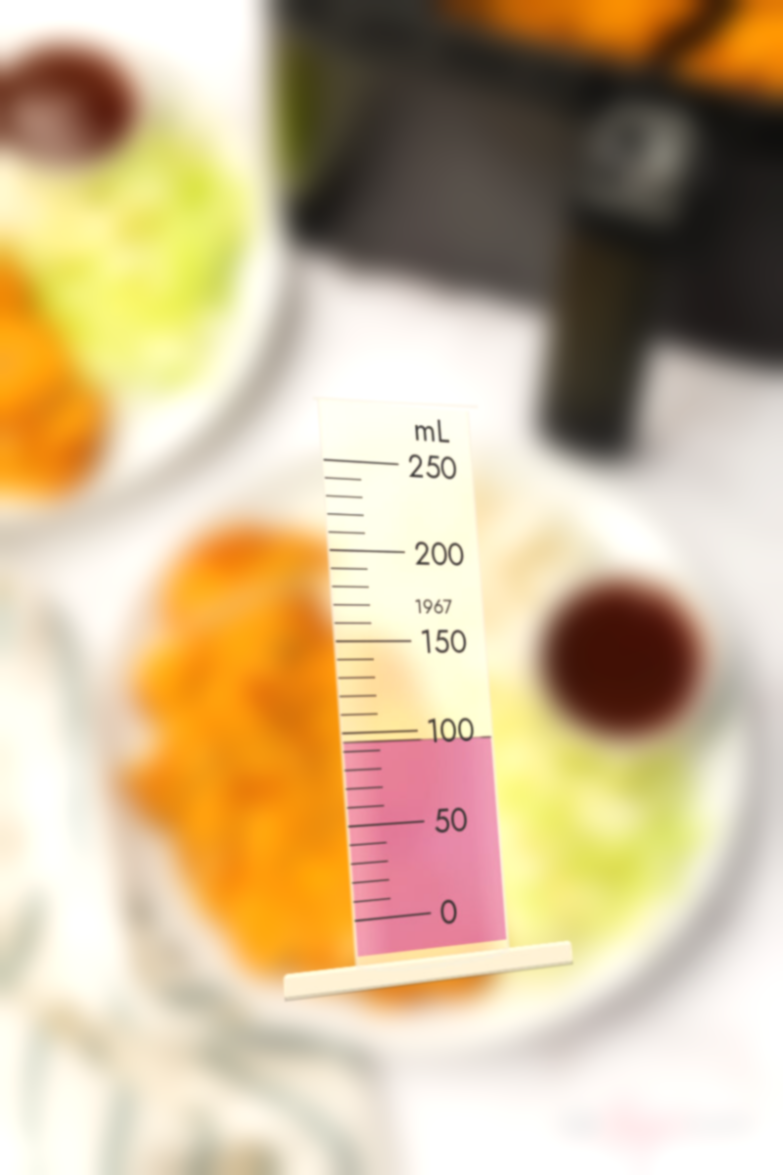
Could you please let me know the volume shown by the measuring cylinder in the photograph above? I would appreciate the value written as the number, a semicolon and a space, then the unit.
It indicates 95; mL
